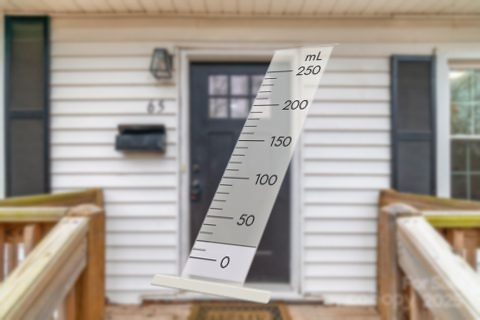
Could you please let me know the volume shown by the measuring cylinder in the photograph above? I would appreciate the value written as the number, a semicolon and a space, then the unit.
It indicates 20; mL
